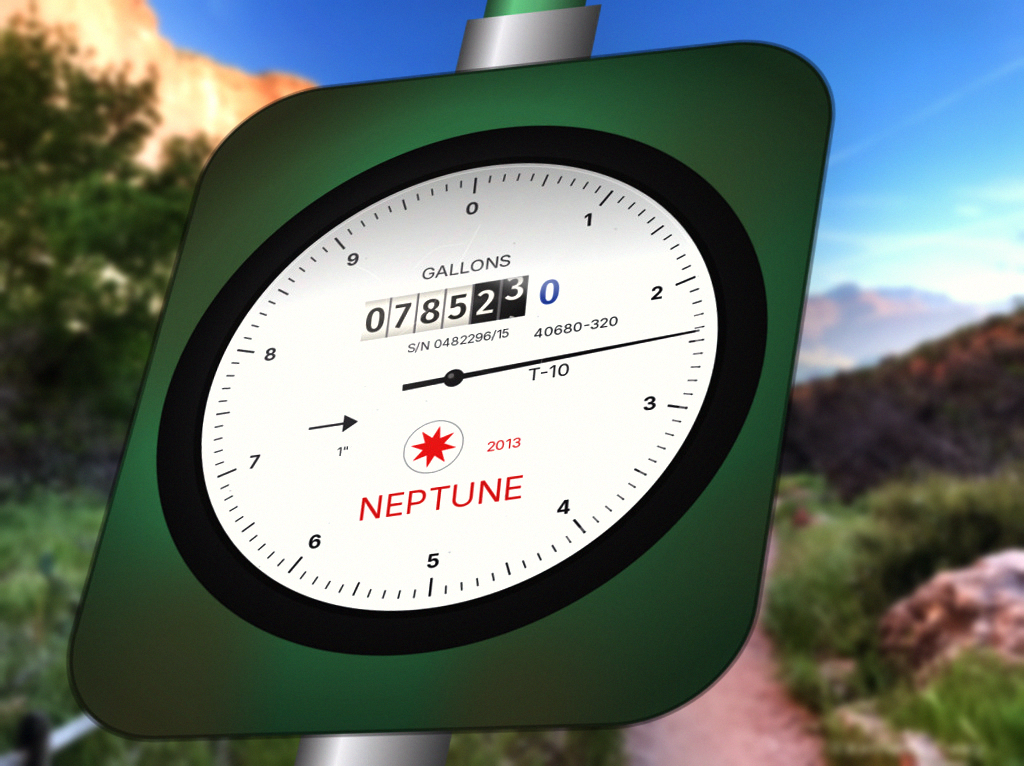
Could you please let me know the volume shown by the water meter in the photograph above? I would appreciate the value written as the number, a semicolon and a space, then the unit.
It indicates 785232.4; gal
